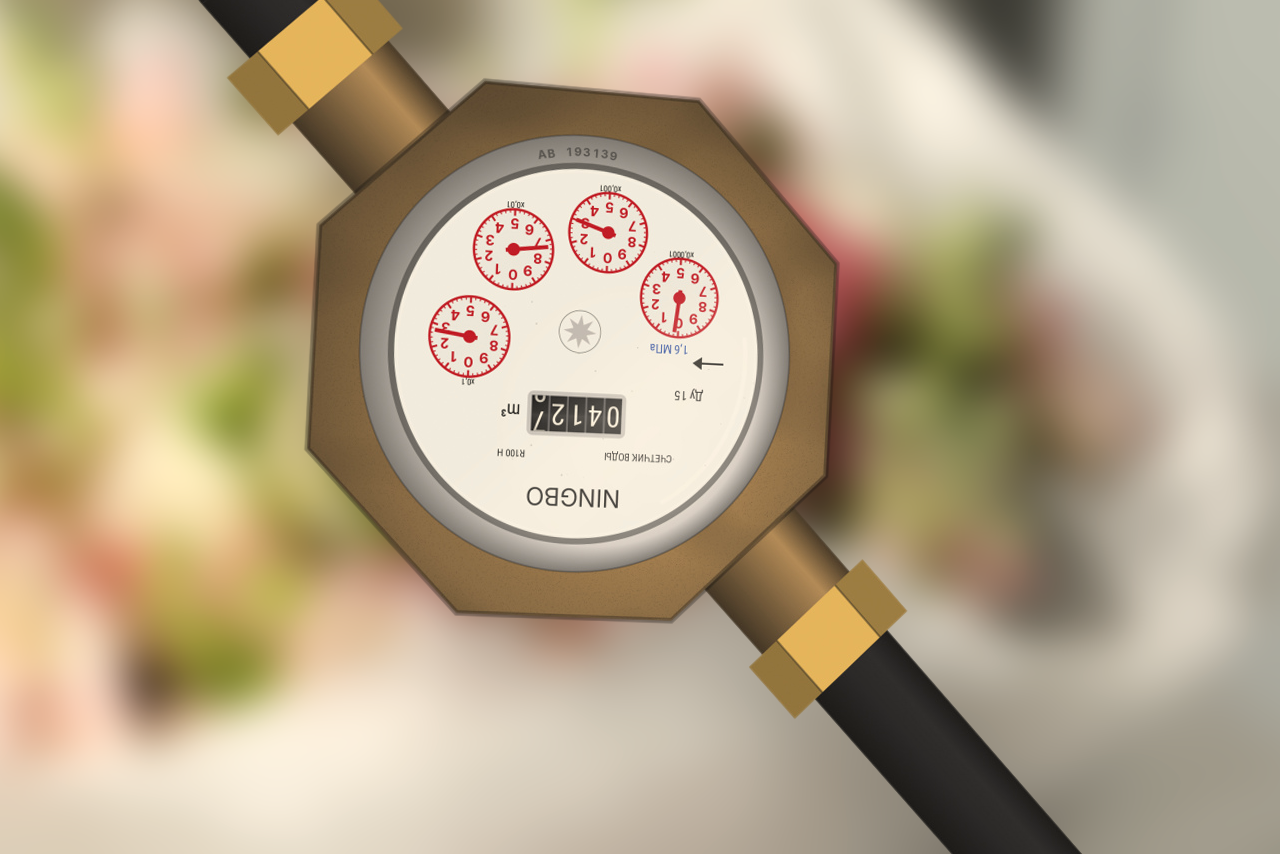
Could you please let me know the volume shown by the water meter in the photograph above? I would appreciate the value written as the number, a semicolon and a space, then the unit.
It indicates 4127.2730; m³
